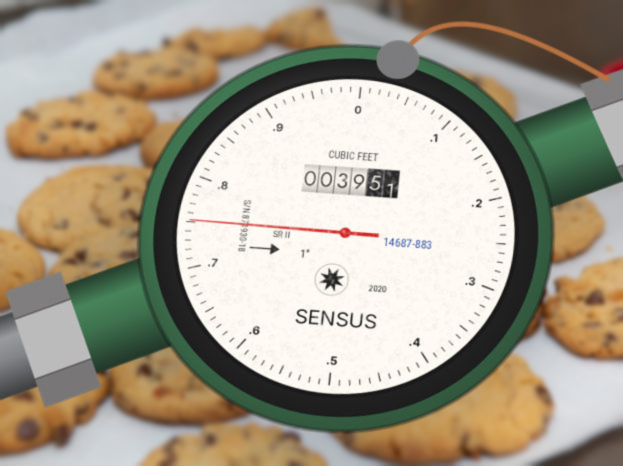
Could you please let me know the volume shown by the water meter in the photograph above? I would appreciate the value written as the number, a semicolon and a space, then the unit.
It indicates 3950.75; ft³
